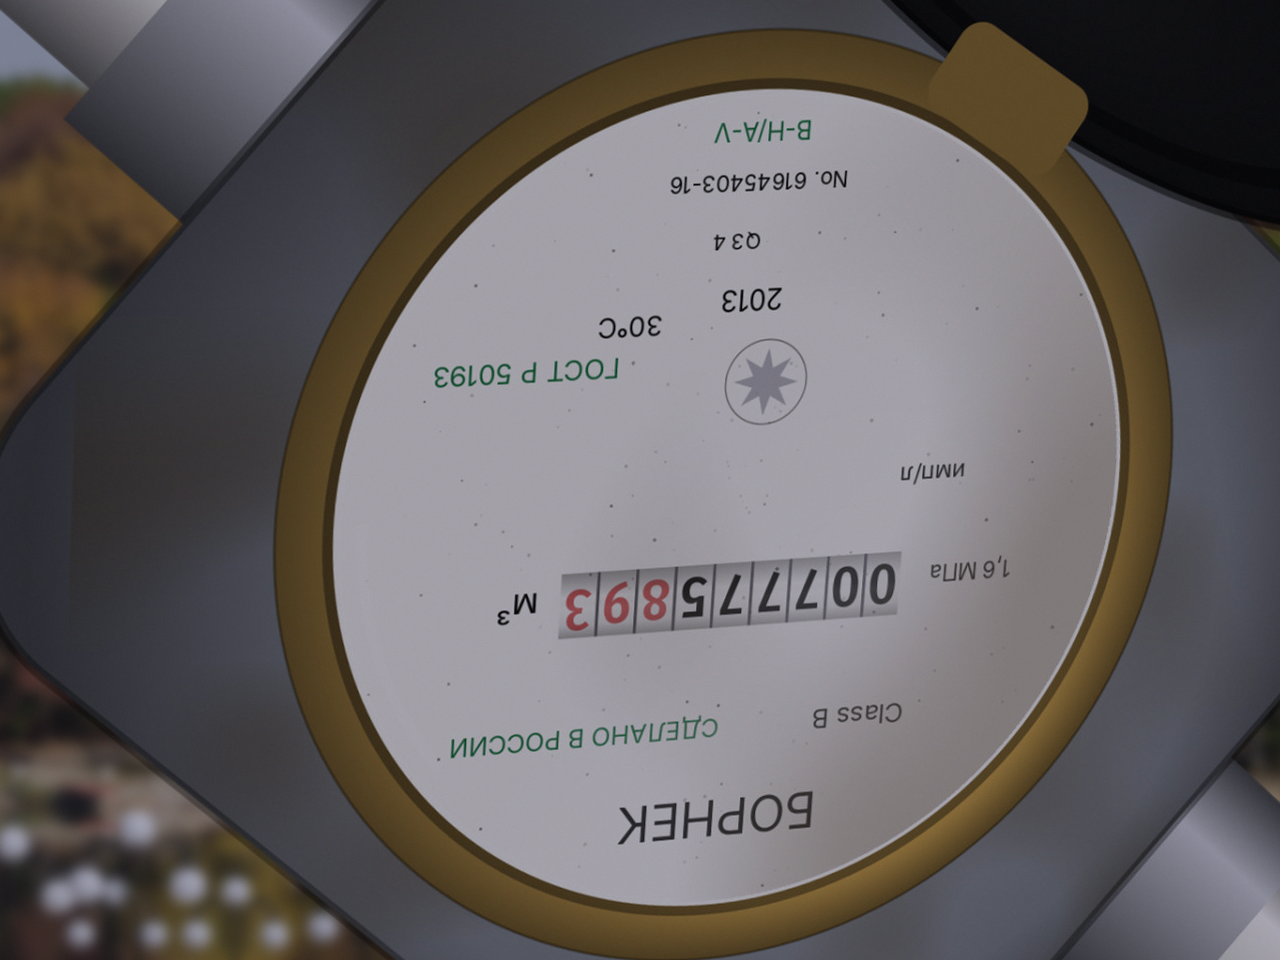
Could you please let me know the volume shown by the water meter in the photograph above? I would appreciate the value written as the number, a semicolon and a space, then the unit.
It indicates 7775.893; m³
